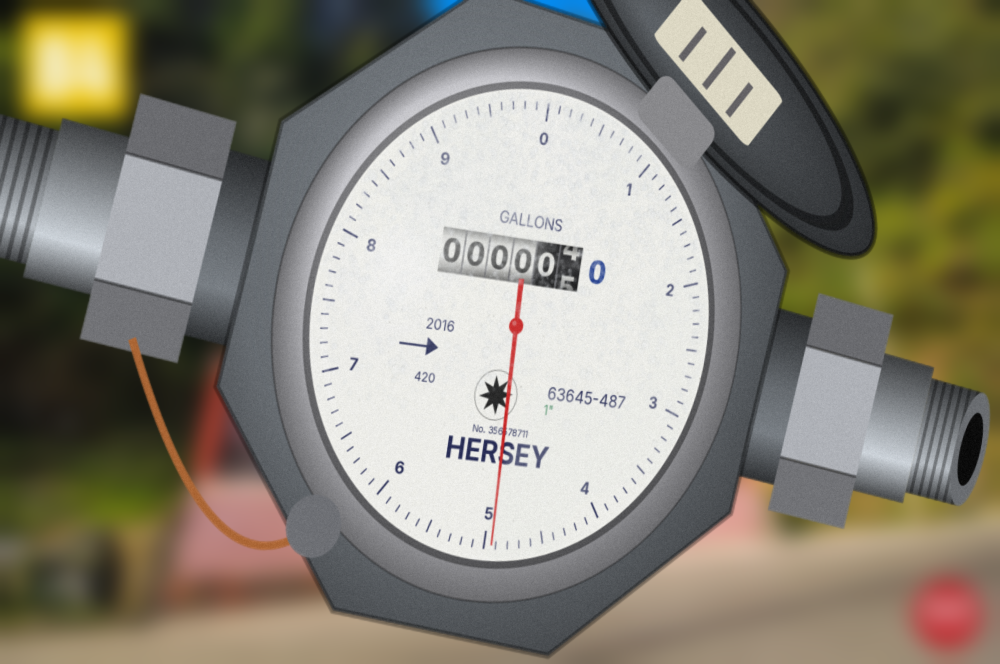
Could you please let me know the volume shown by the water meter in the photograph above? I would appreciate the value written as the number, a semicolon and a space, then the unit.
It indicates 44.9; gal
